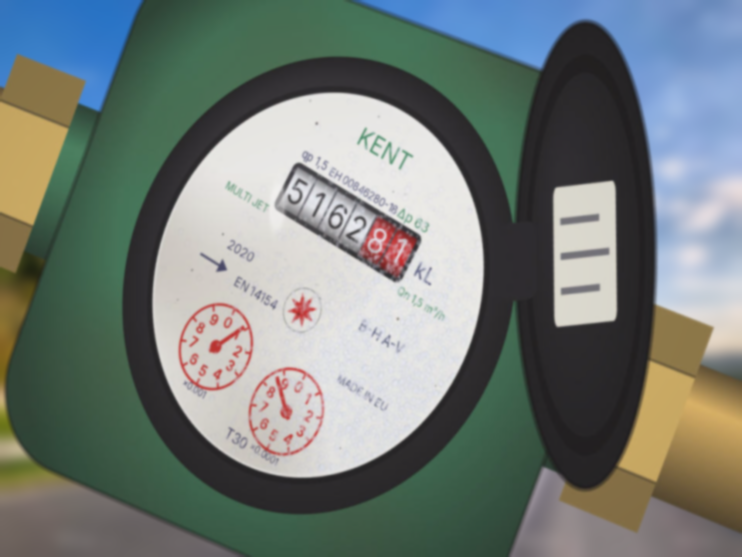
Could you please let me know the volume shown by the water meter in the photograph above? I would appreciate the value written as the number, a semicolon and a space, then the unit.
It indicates 5162.8108; kL
